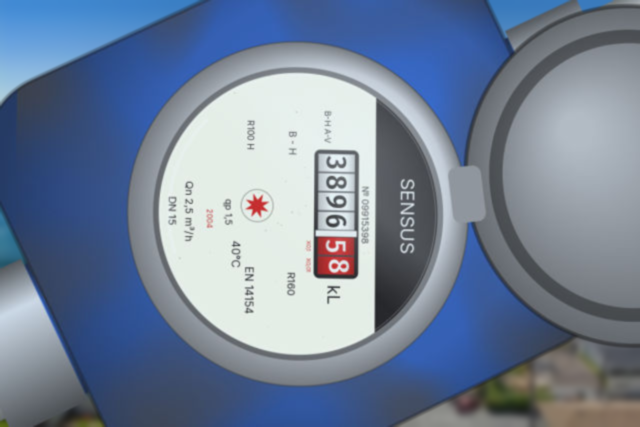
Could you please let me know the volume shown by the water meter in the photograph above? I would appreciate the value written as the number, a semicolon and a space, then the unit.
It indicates 3896.58; kL
